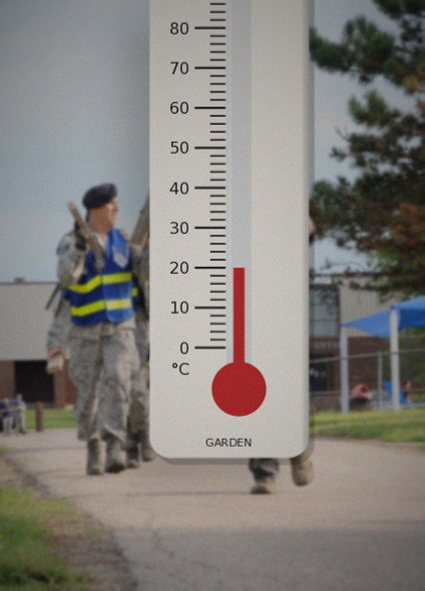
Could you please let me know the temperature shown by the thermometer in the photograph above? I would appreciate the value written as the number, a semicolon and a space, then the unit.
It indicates 20; °C
